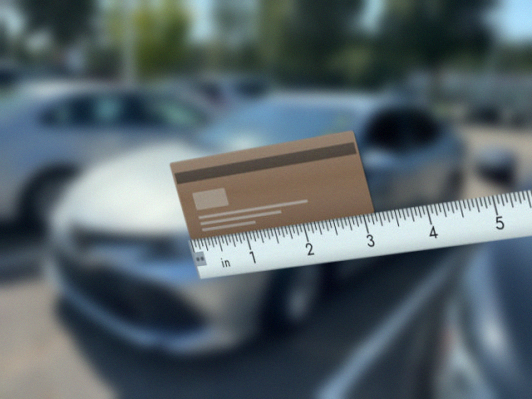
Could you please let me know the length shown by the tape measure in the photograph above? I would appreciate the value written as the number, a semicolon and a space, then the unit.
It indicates 3.1875; in
